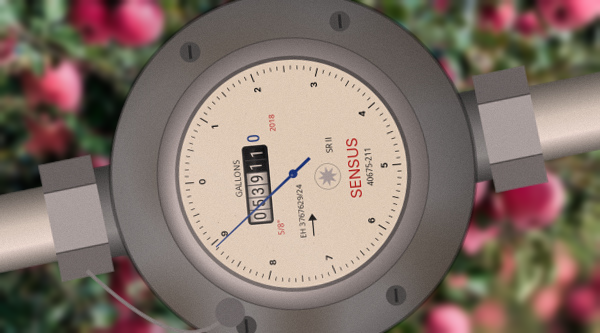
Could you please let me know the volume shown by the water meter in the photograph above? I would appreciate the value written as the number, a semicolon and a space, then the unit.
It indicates 539108.9; gal
